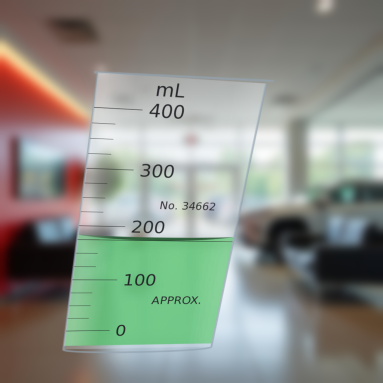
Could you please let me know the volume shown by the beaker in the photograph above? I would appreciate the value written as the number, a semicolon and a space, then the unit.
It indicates 175; mL
